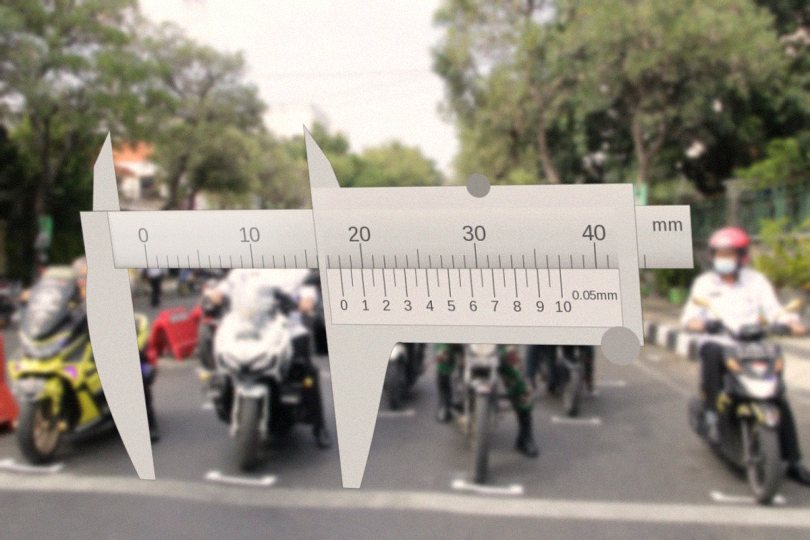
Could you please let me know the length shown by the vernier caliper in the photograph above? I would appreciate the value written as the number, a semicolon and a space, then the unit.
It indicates 18.0; mm
